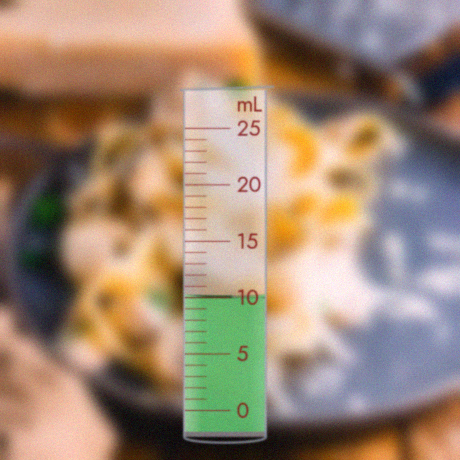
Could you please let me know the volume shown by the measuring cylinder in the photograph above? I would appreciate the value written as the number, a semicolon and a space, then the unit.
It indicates 10; mL
